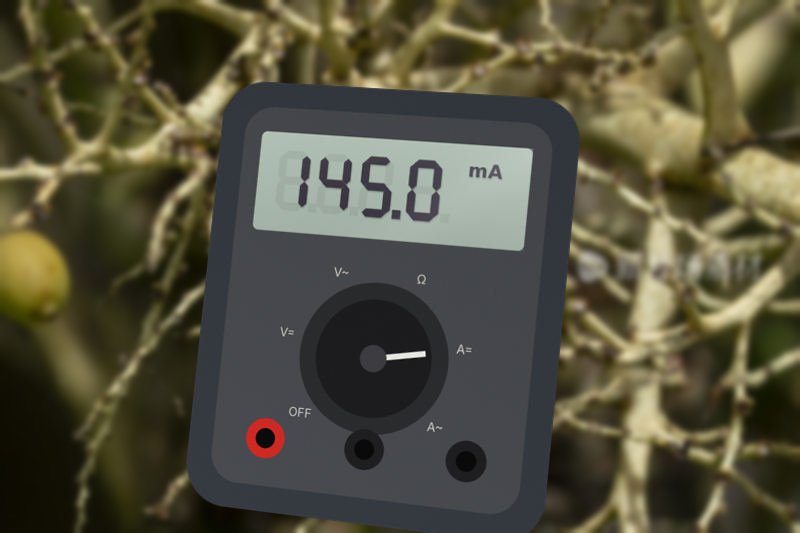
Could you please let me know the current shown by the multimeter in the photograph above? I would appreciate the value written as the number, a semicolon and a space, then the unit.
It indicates 145.0; mA
